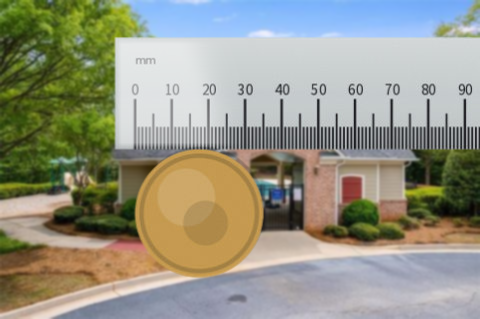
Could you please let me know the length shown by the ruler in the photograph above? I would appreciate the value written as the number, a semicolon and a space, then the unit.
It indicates 35; mm
